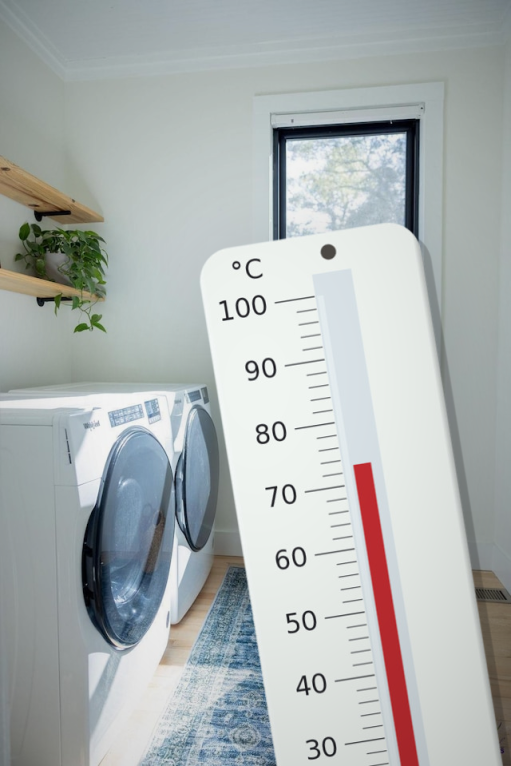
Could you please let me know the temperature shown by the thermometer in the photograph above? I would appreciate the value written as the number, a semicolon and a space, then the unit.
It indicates 73; °C
